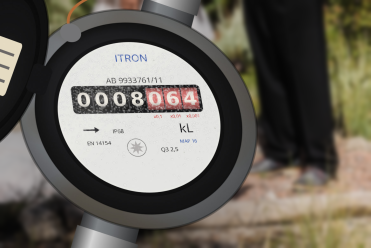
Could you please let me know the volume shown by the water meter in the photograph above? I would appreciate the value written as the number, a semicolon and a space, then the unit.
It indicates 8.064; kL
